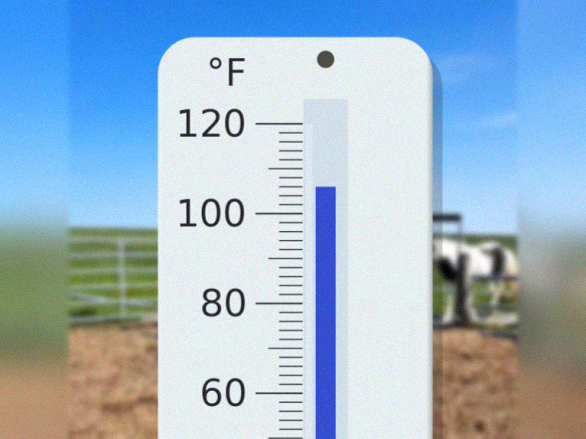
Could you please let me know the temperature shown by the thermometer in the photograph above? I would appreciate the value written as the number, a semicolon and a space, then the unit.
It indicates 106; °F
